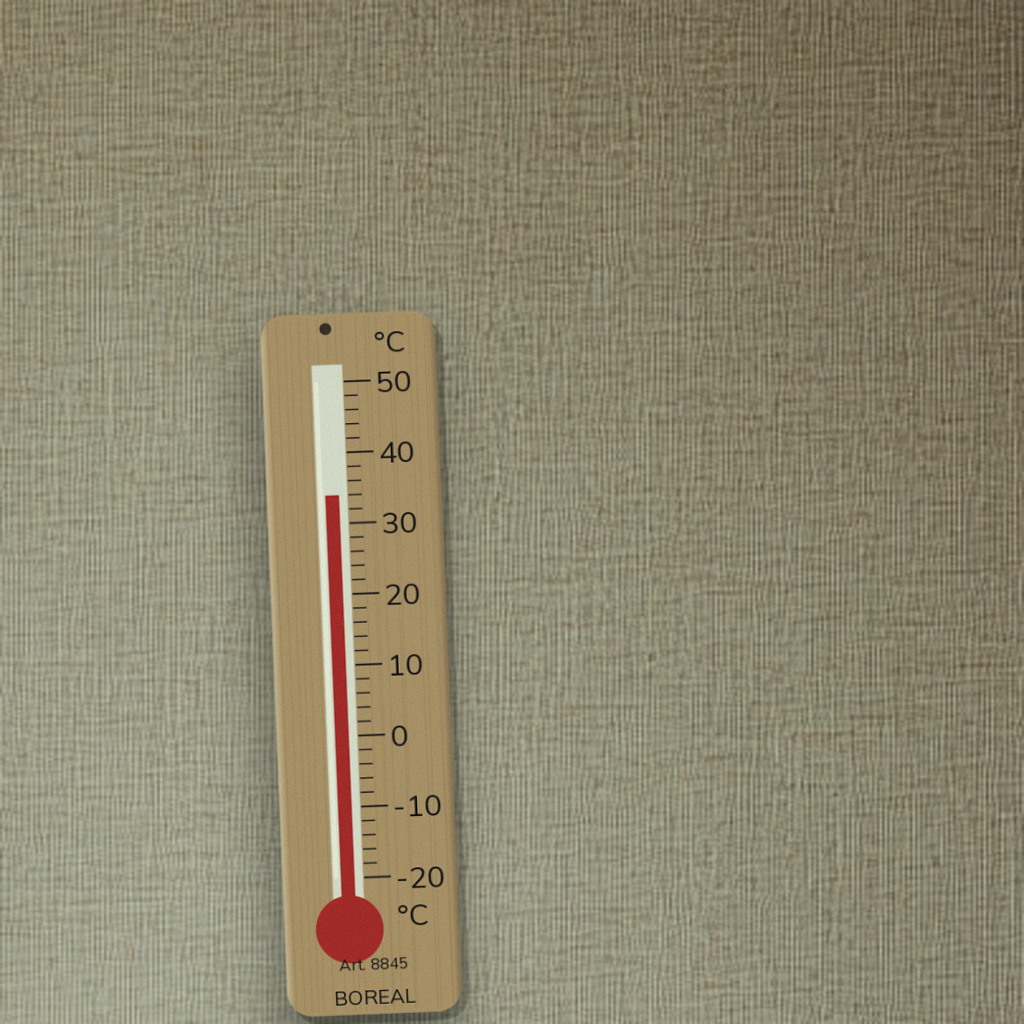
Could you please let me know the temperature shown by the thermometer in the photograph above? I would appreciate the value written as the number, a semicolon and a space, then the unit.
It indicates 34; °C
